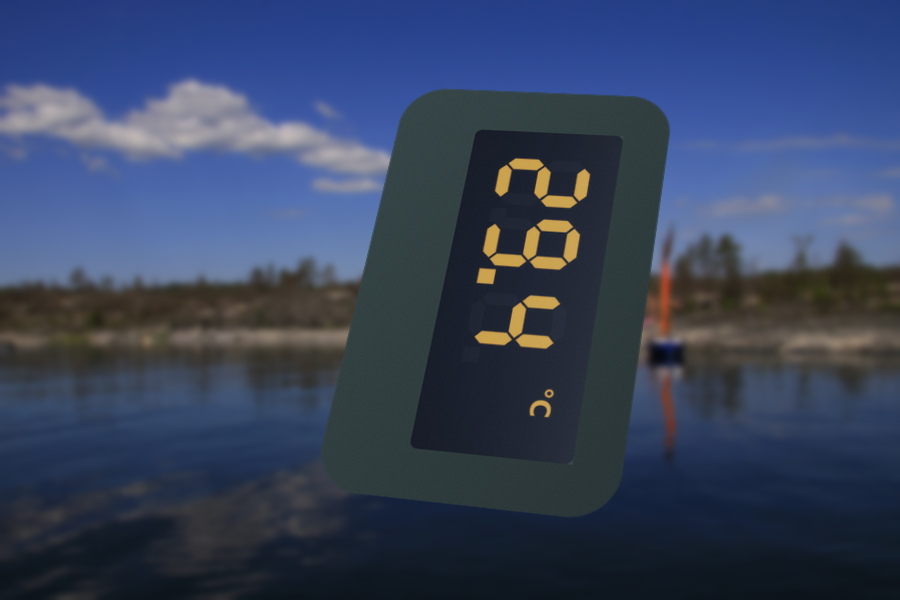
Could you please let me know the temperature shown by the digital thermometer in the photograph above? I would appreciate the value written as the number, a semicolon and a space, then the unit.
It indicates 29.4; °C
